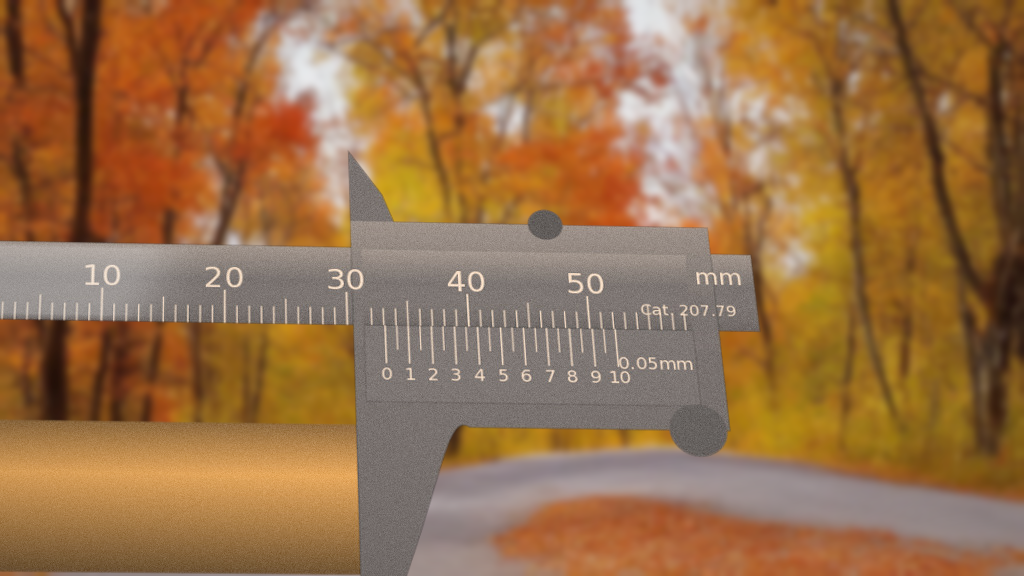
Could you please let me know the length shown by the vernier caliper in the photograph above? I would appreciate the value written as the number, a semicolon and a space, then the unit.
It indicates 33.1; mm
